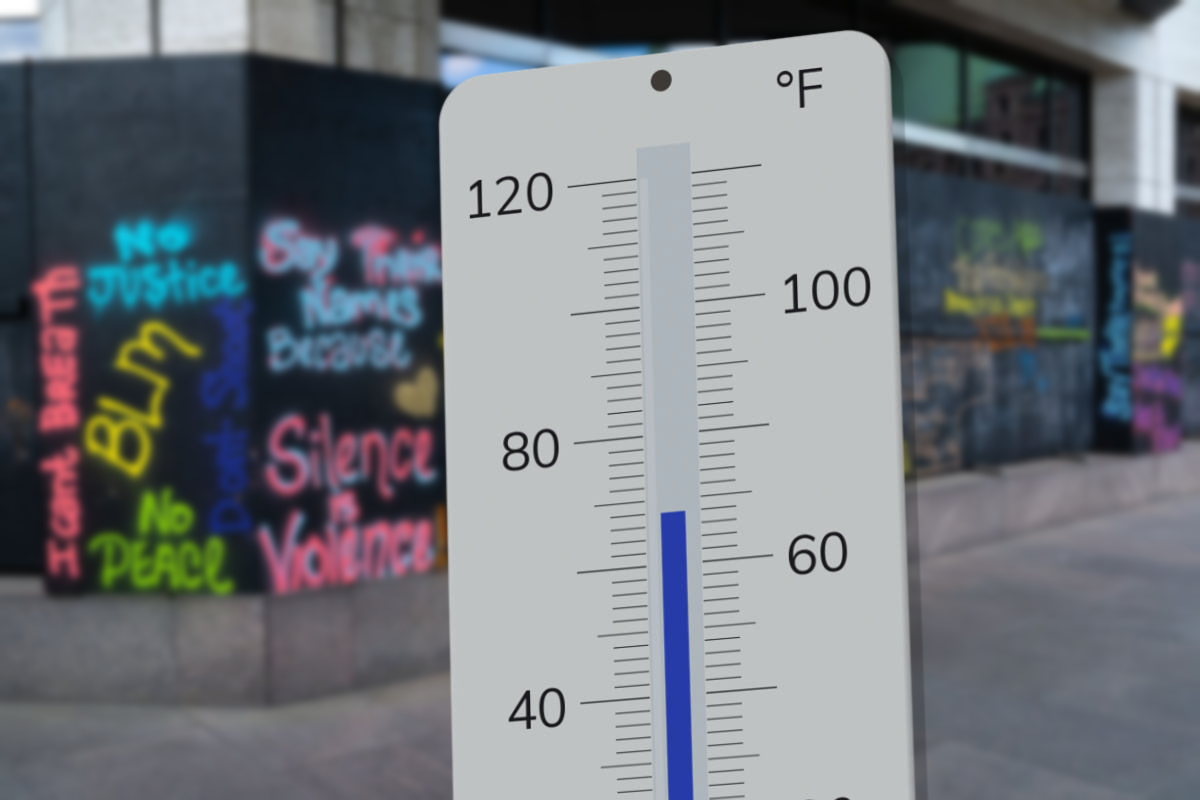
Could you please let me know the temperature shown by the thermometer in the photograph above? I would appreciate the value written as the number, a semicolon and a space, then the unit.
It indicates 68; °F
